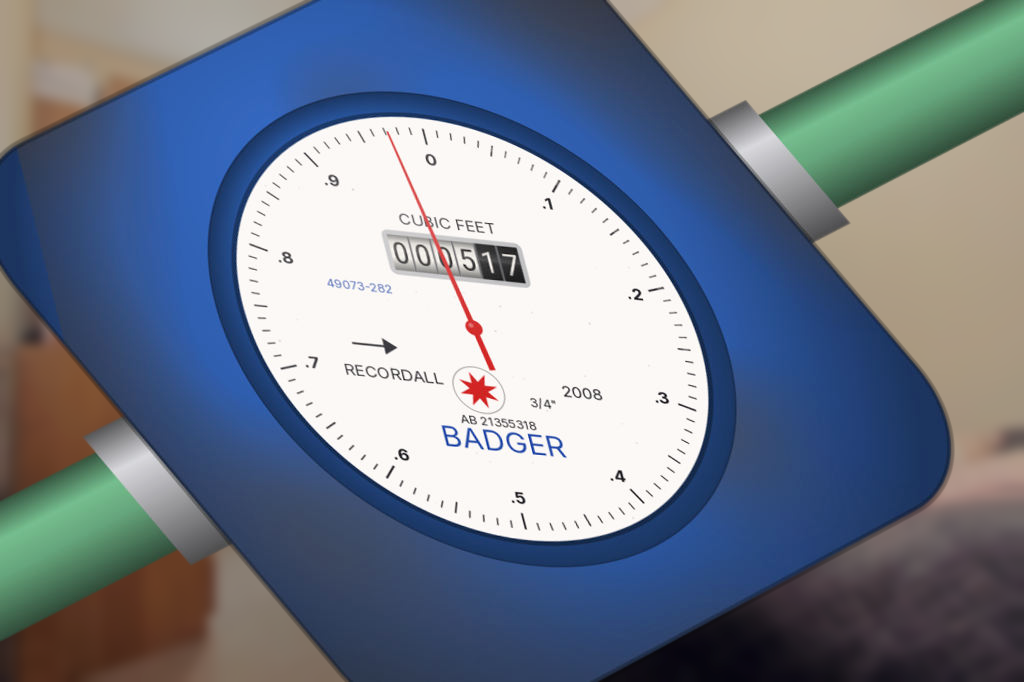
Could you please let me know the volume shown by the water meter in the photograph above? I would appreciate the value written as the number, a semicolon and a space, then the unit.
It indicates 516.97; ft³
